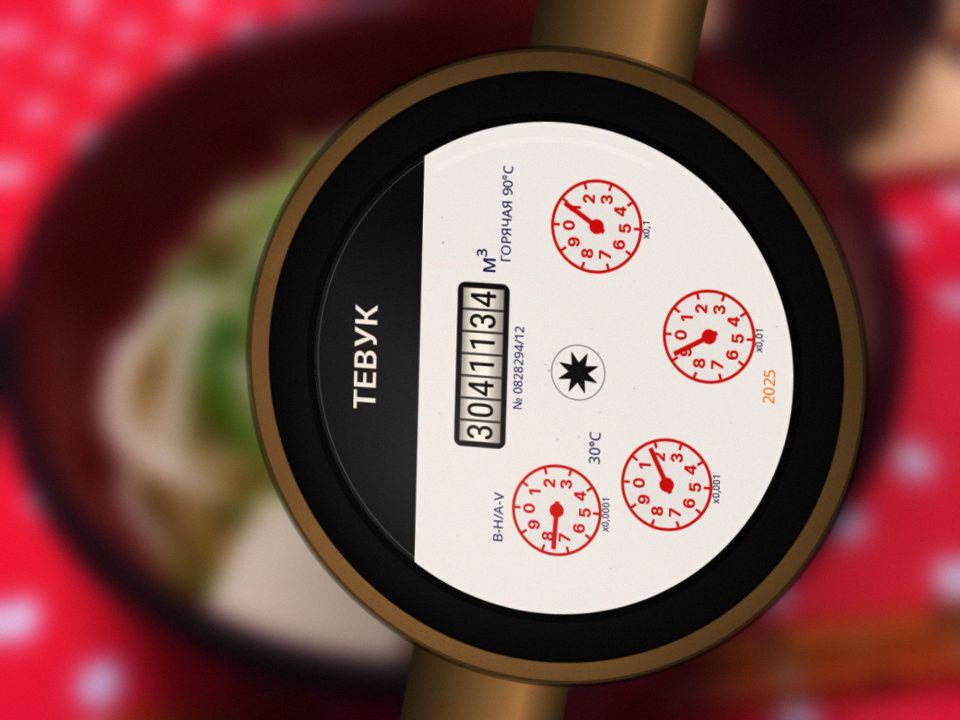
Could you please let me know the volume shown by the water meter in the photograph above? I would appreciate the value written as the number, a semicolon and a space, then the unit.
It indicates 3041134.0917; m³
